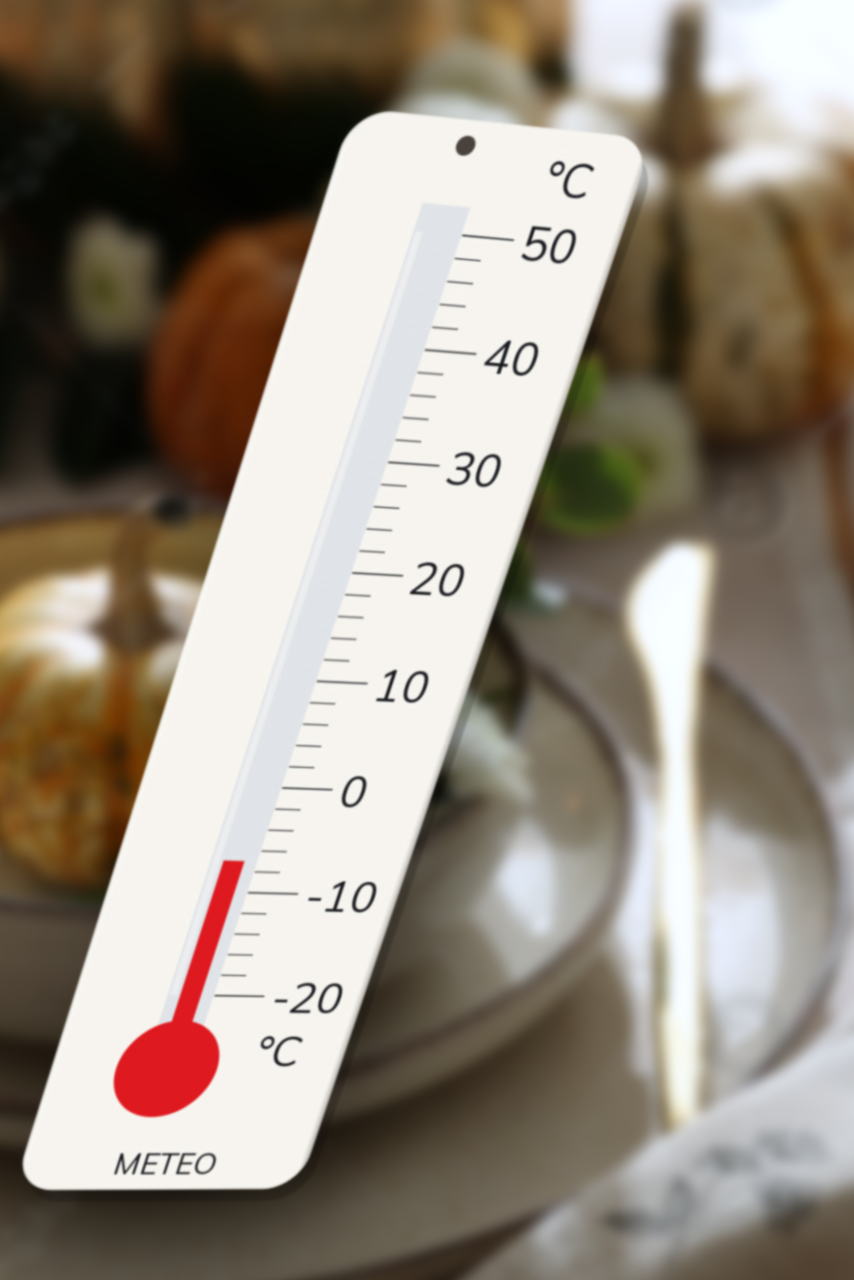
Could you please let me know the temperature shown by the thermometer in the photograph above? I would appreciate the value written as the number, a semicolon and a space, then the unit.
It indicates -7; °C
